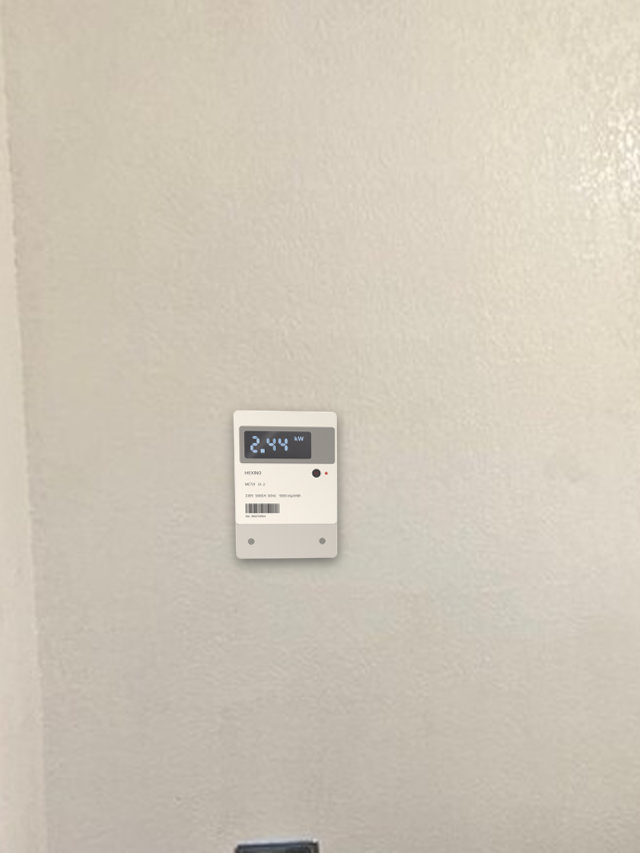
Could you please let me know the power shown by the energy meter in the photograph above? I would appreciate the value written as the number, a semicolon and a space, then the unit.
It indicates 2.44; kW
